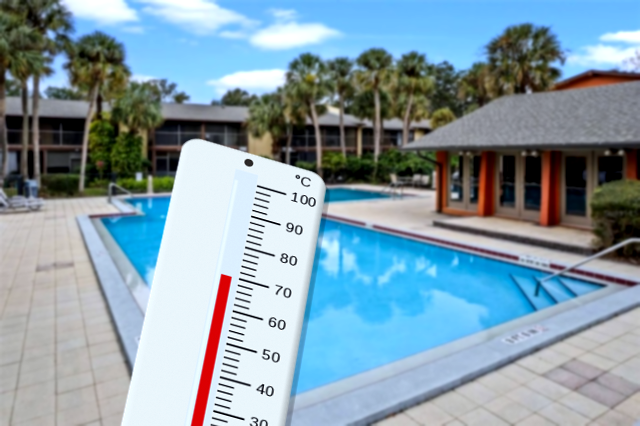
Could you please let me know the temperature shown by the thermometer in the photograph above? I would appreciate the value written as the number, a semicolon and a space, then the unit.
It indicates 70; °C
